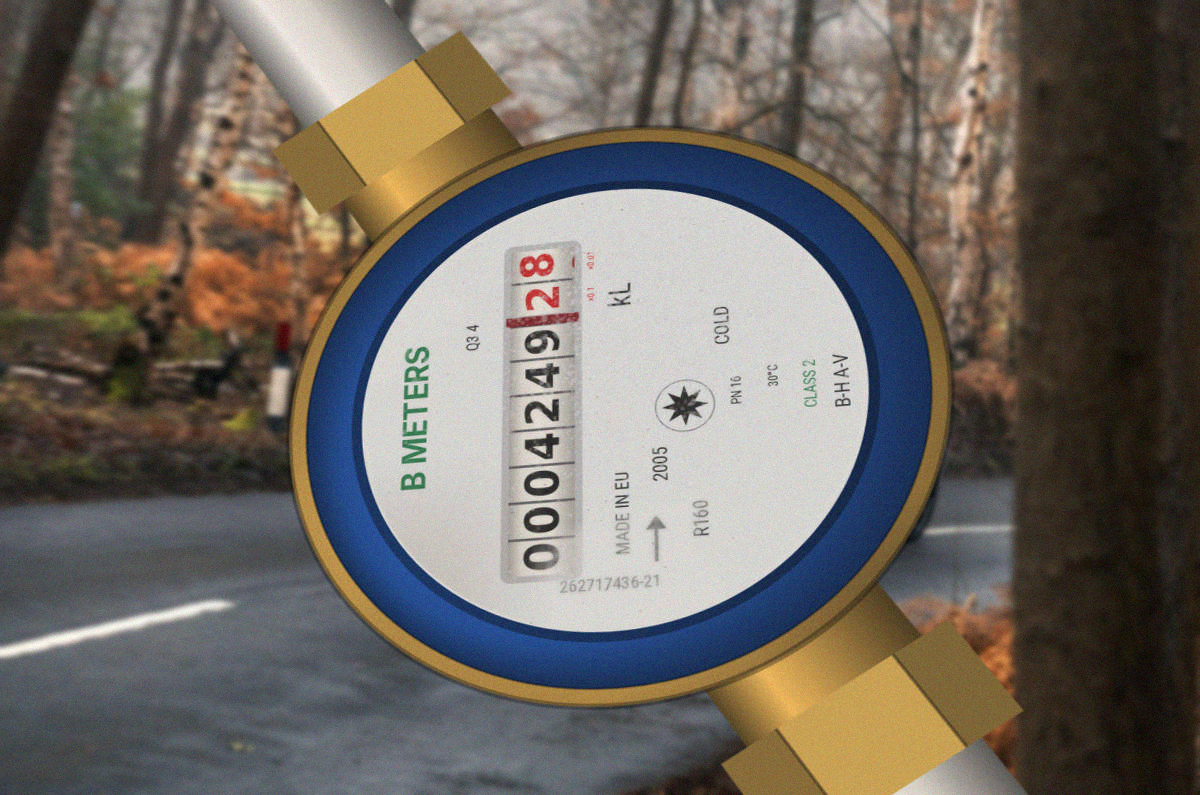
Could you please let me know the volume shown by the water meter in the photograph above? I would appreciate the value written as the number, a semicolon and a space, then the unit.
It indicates 4249.28; kL
